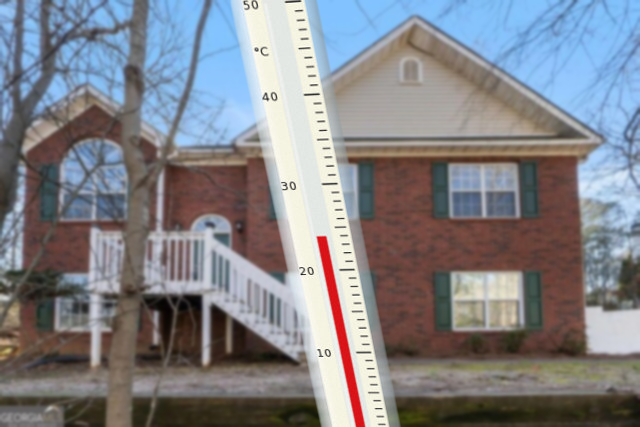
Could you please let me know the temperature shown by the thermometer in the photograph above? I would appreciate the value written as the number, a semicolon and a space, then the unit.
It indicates 24; °C
